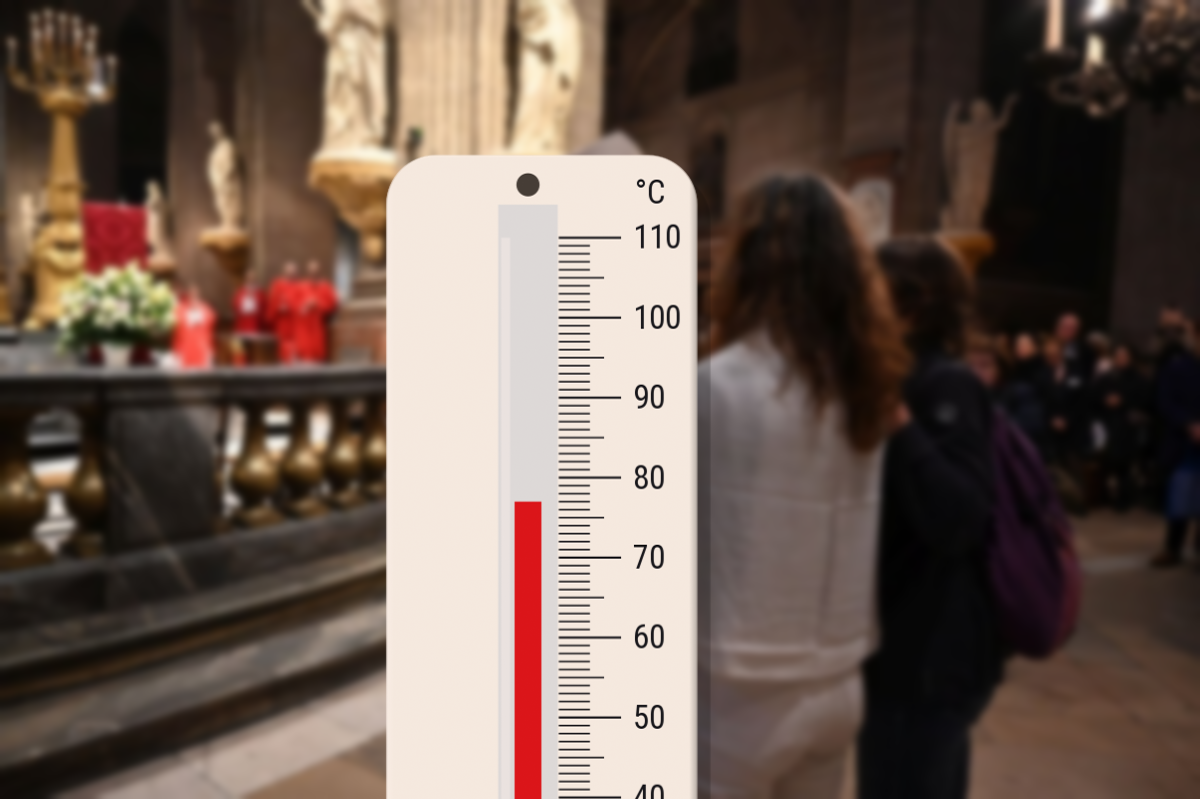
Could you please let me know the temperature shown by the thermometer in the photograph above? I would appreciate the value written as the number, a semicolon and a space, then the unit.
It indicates 77; °C
